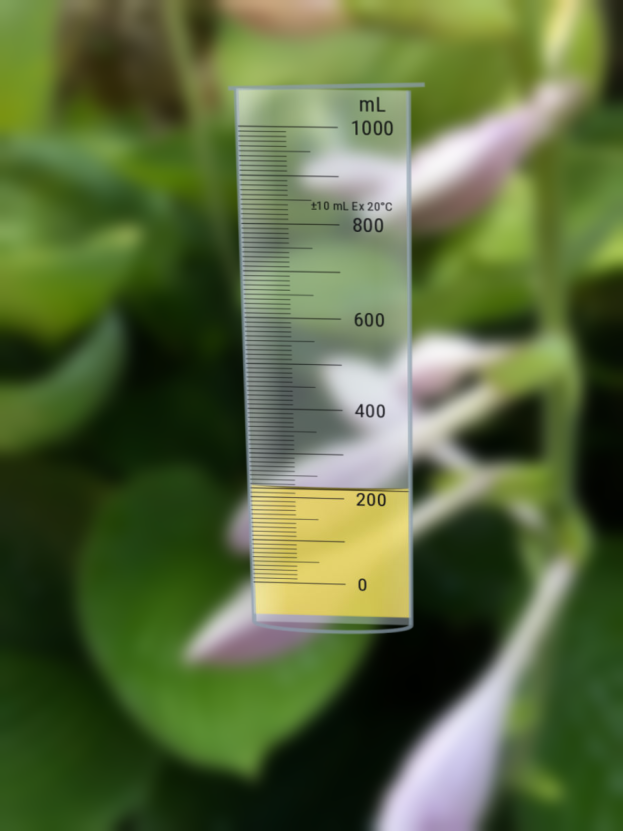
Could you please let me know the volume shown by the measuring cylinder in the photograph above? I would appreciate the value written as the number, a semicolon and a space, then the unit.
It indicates 220; mL
